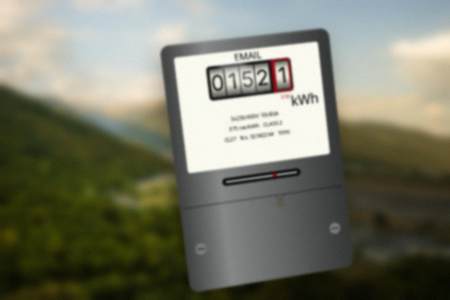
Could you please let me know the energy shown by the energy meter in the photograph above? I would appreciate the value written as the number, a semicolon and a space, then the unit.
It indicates 152.1; kWh
